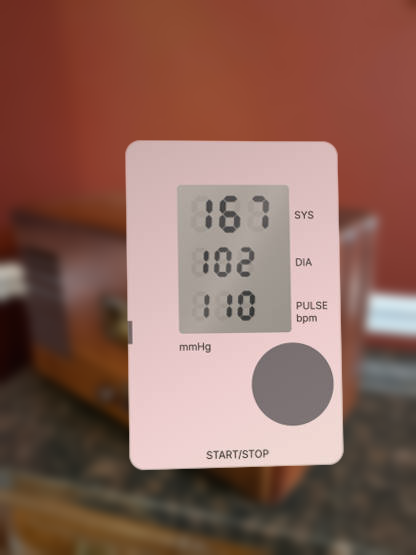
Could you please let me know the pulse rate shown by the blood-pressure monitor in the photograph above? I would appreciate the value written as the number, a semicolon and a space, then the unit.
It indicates 110; bpm
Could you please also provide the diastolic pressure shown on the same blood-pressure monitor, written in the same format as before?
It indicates 102; mmHg
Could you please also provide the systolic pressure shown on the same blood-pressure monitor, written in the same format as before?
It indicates 167; mmHg
